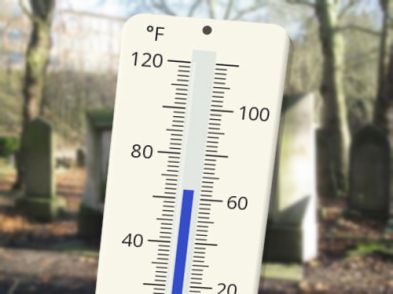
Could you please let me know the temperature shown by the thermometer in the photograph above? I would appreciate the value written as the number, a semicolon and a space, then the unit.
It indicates 64; °F
